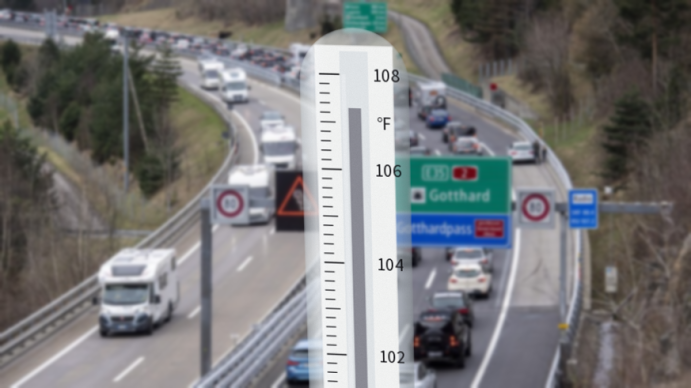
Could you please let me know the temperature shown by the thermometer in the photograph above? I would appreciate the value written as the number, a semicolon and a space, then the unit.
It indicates 107.3; °F
